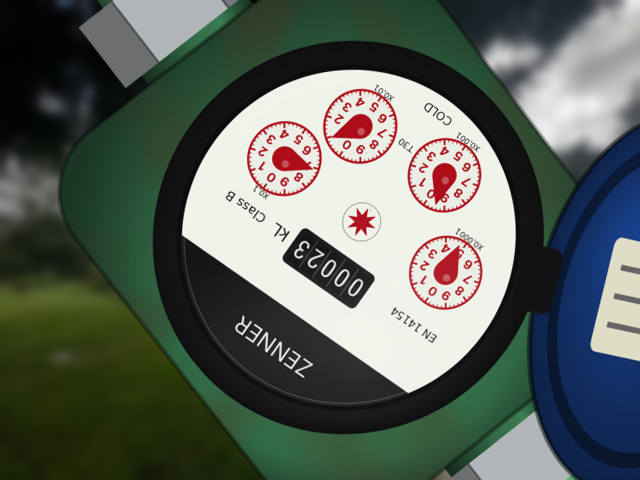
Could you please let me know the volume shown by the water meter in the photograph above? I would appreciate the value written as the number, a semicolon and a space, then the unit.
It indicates 23.7094; kL
